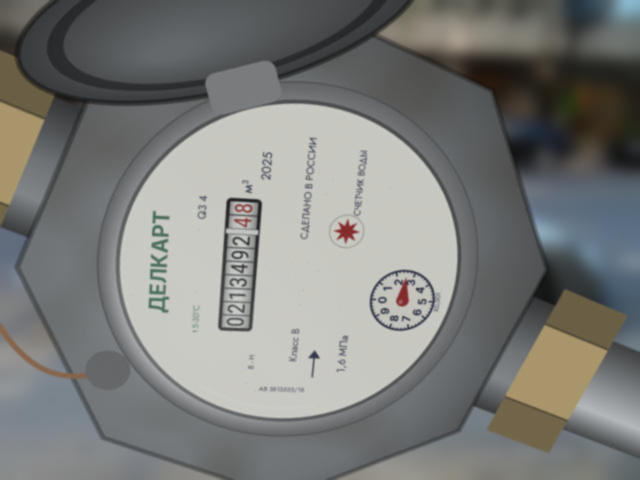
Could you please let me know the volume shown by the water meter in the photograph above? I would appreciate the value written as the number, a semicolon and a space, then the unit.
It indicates 213492.482; m³
